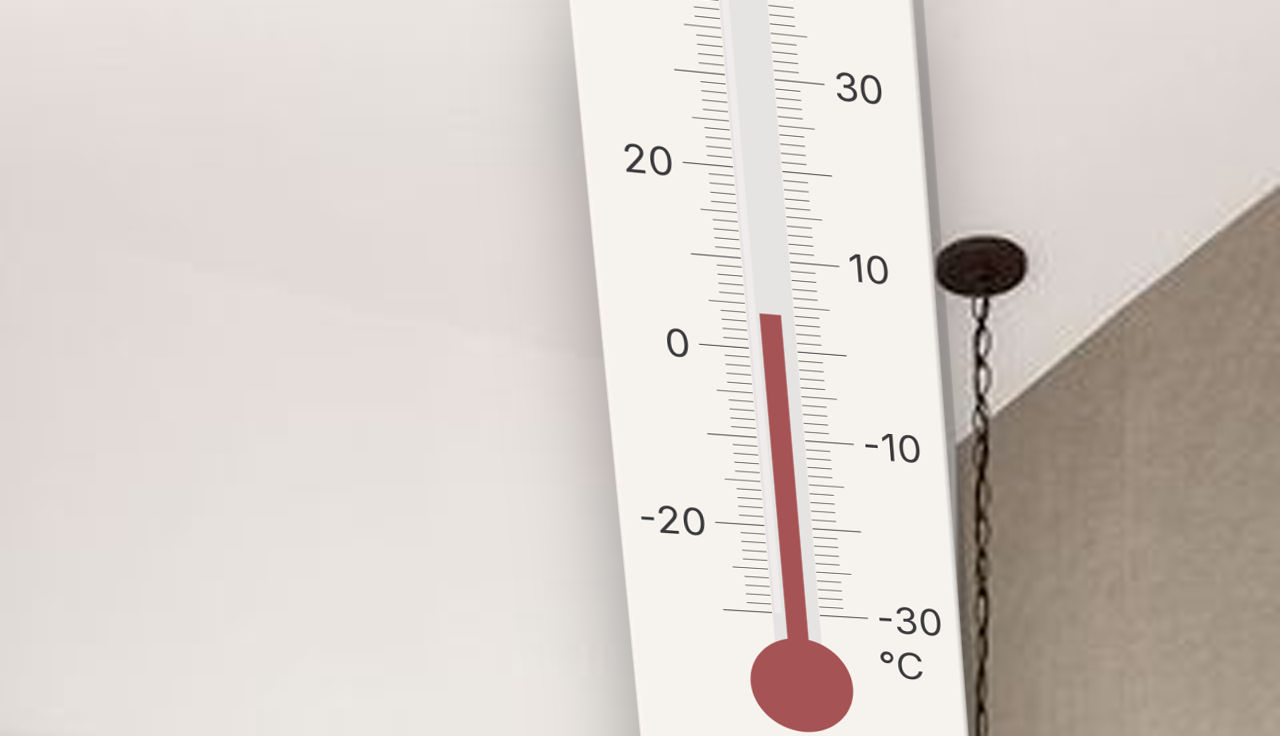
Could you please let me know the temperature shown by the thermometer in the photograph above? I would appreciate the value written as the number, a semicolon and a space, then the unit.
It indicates 4; °C
